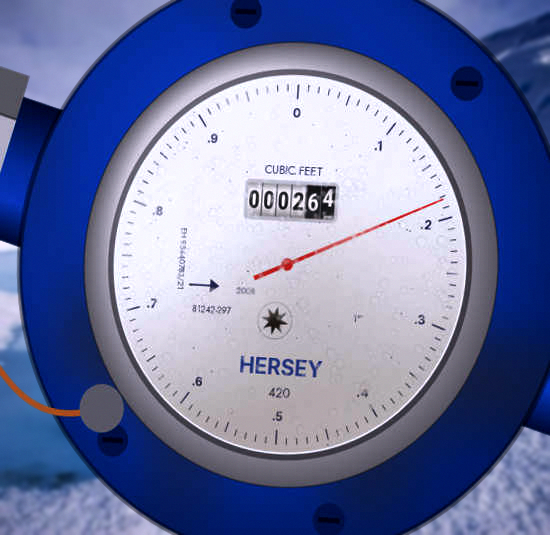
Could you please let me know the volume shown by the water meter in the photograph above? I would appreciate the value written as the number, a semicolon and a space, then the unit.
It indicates 264.18; ft³
